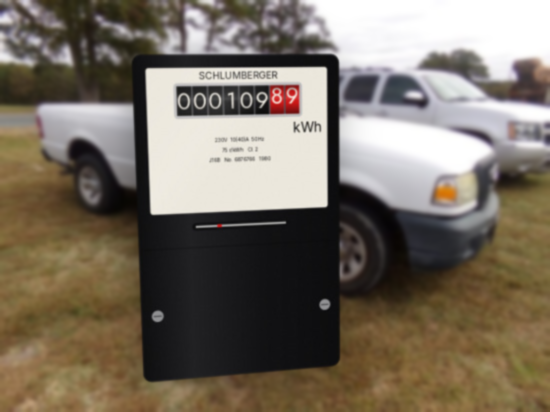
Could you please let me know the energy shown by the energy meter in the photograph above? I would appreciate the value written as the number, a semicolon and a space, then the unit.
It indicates 109.89; kWh
